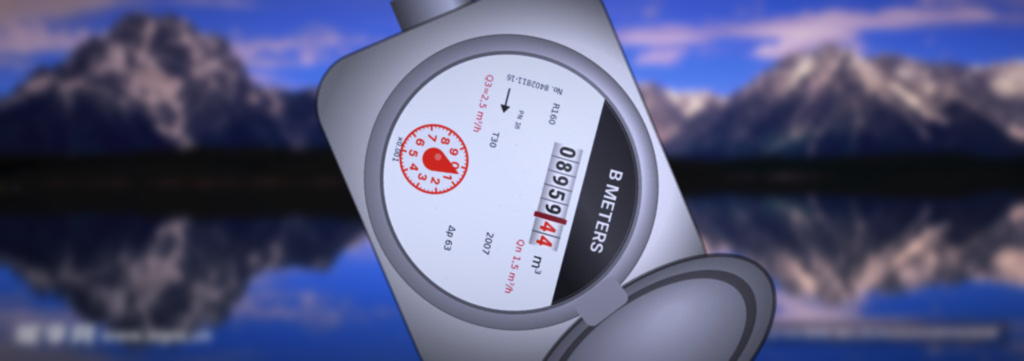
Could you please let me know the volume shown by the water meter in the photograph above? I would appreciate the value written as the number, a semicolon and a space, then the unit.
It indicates 8959.440; m³
